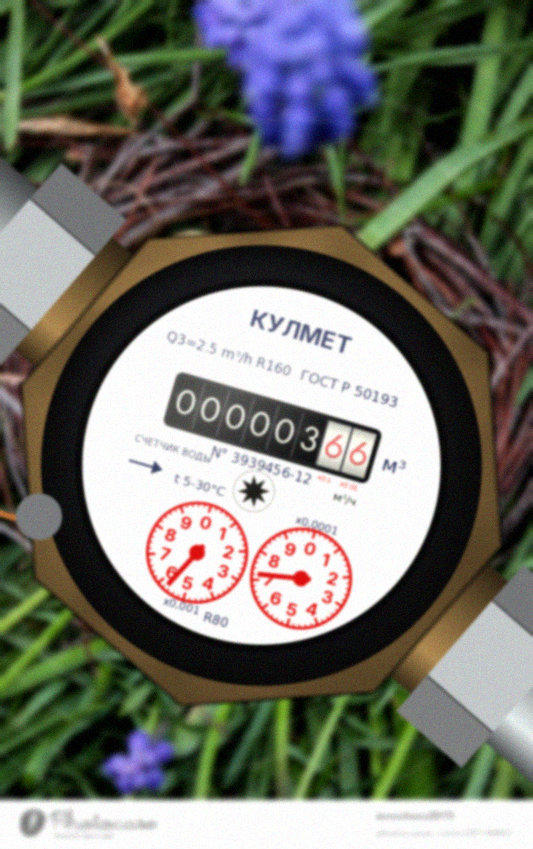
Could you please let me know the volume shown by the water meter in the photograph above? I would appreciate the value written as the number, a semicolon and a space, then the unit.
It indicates 3.6657; m³
